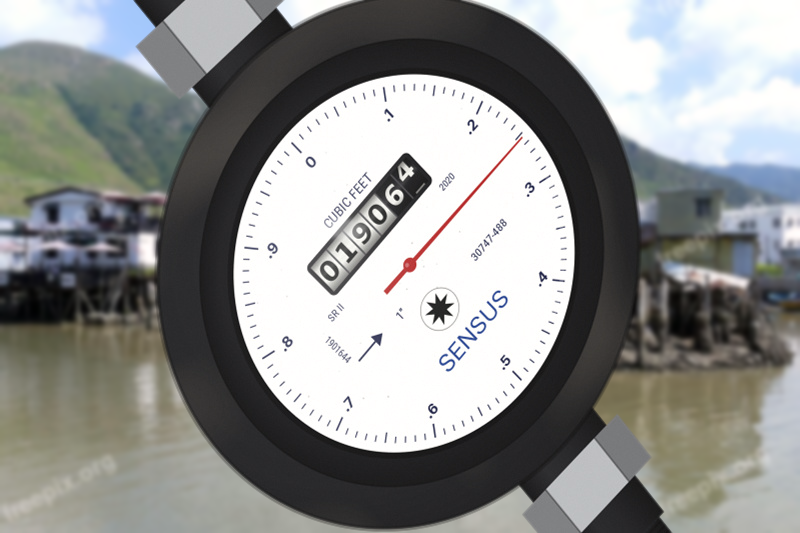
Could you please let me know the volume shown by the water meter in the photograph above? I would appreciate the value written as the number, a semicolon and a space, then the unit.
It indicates 19064.25; ft³
